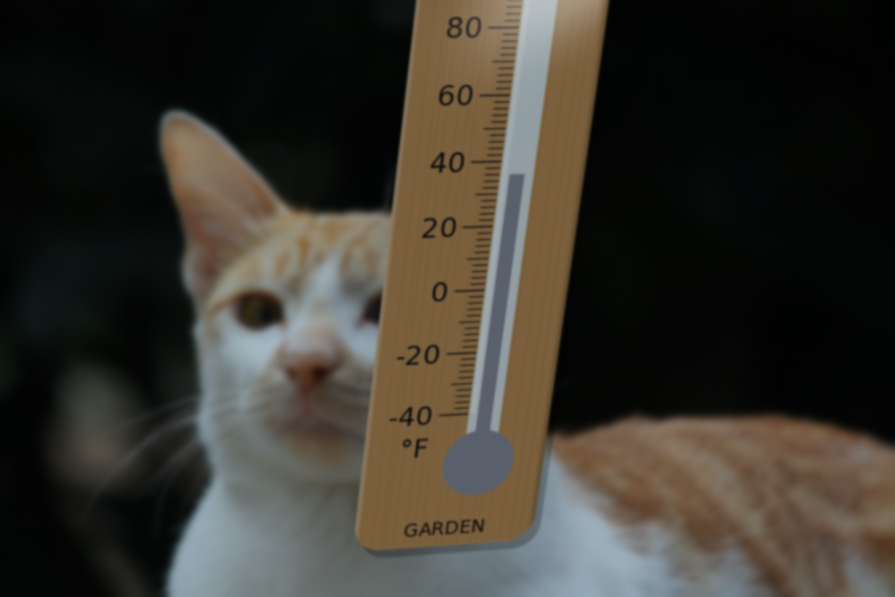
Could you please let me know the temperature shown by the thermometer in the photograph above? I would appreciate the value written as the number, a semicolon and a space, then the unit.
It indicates 36; °F
